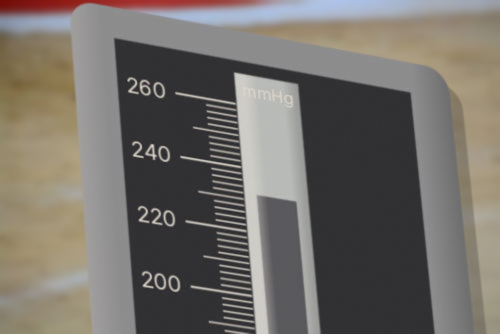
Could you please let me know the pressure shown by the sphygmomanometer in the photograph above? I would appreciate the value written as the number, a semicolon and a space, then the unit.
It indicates 232; mmHg
